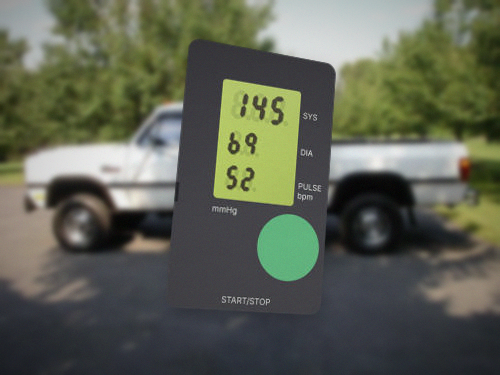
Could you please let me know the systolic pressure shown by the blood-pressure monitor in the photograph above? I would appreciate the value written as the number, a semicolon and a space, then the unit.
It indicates 145; mmHg
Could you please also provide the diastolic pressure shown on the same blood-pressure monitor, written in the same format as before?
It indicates 69; mmHg
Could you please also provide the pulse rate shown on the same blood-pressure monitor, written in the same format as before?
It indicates 52; bpm
